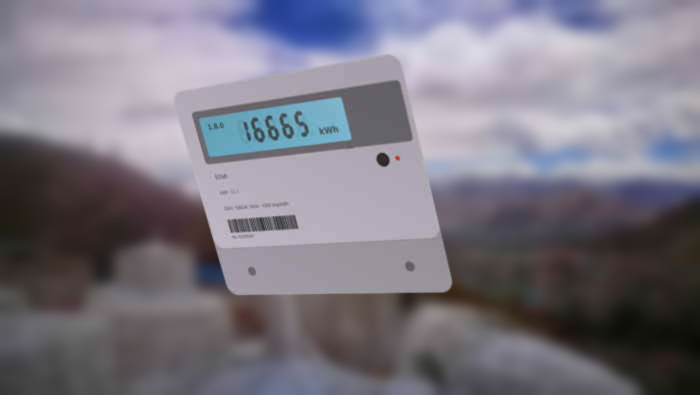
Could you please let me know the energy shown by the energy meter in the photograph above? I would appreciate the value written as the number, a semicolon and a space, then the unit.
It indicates 16665; kWh
